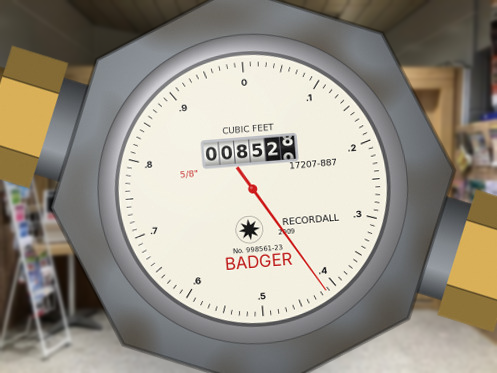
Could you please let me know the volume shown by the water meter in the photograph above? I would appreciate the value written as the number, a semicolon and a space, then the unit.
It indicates 8528.41; ft³
